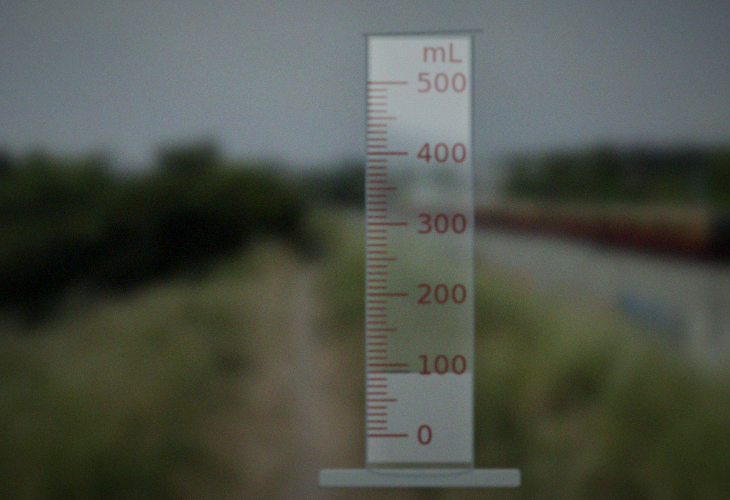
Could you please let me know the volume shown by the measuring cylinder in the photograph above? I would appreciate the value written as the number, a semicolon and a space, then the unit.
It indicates 90; mL
